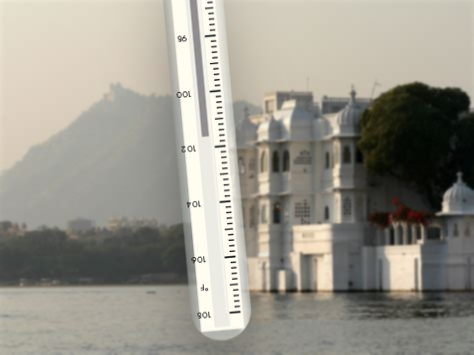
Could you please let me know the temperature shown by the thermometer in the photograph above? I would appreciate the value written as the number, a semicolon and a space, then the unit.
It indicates 101.6; °F
